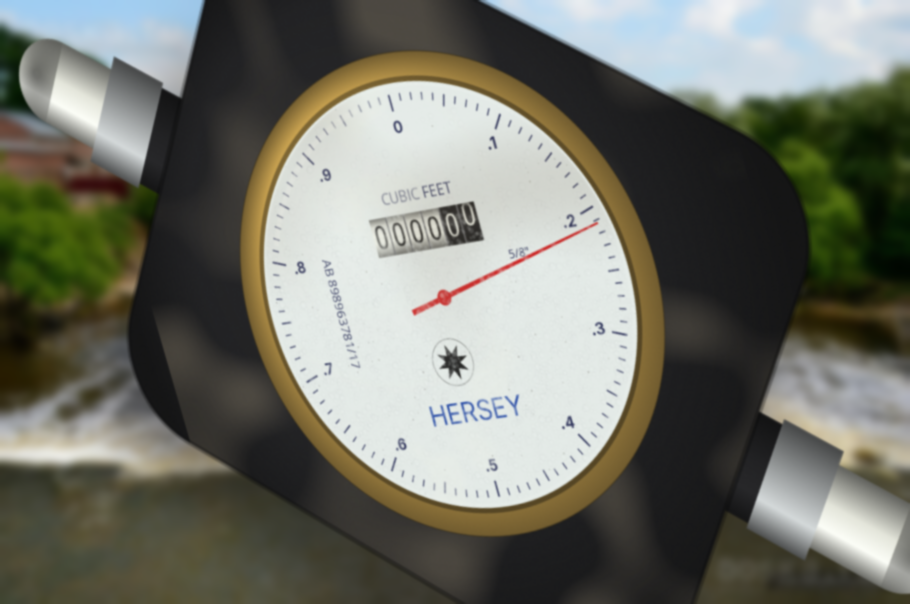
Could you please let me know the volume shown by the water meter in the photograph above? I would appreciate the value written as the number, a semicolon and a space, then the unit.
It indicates 0.21; ft³
